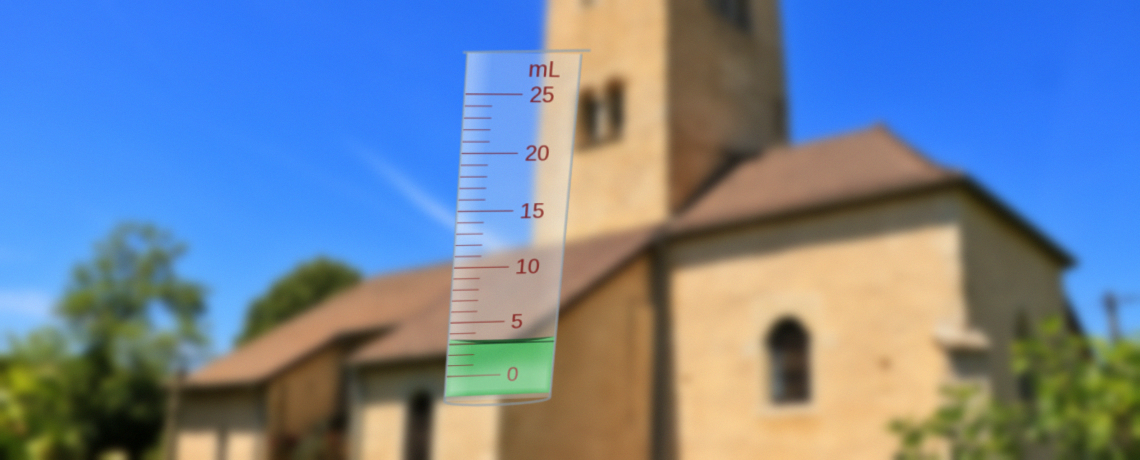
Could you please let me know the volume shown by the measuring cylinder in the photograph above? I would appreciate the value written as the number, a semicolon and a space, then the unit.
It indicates 3; mL
